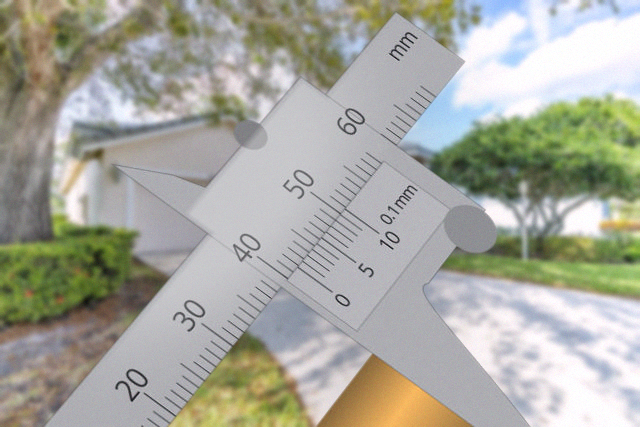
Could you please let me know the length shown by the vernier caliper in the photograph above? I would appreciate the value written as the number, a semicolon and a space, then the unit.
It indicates 41.8; mm
